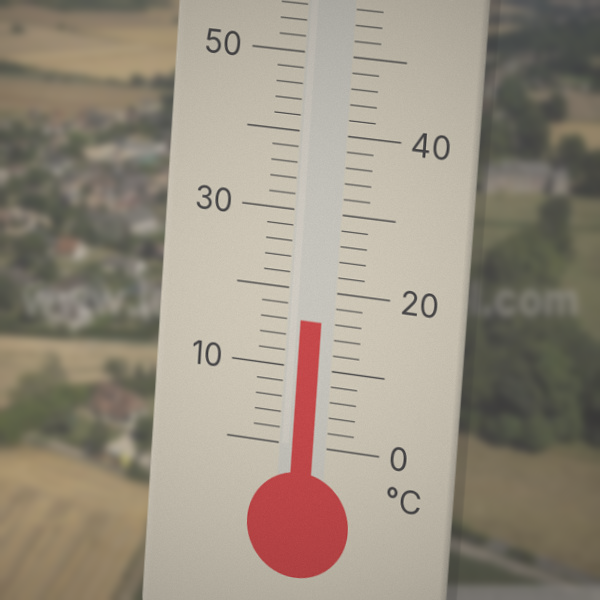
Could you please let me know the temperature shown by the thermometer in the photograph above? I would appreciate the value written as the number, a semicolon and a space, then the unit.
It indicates 16; °C
